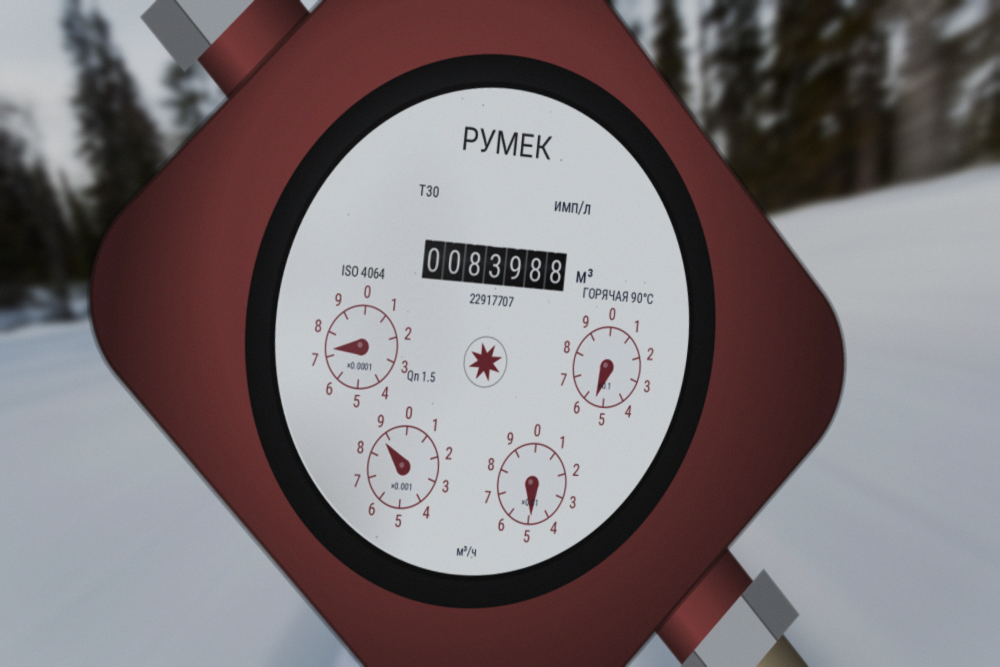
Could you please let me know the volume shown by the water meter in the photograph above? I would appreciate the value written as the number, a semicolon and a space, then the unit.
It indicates 83988.5487; m³
